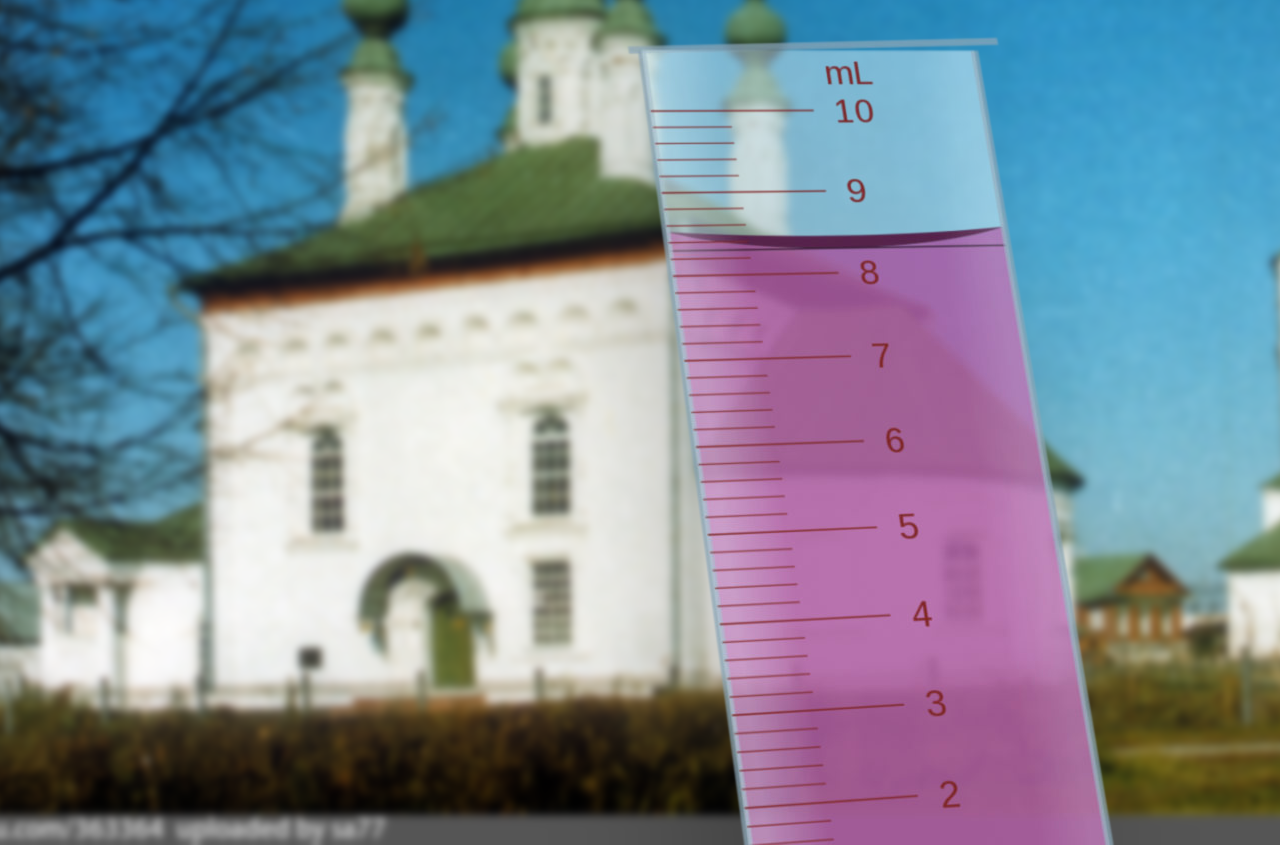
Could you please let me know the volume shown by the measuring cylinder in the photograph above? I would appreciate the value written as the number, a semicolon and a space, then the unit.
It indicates 8.3; mL
